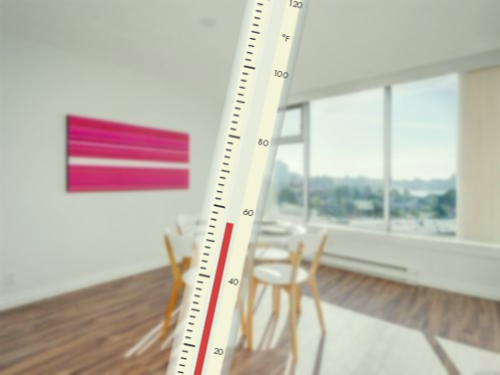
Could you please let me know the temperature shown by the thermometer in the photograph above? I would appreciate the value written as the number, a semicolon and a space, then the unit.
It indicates 56; °F
